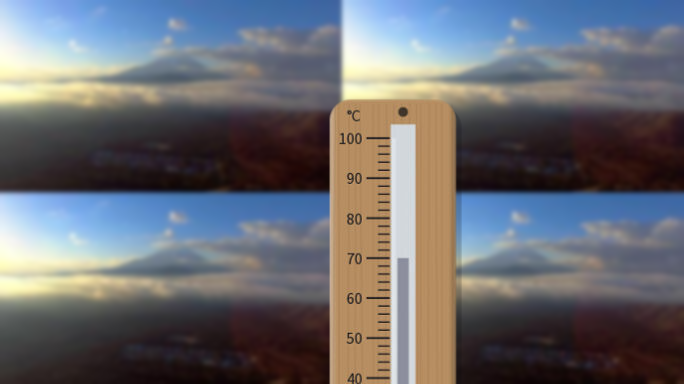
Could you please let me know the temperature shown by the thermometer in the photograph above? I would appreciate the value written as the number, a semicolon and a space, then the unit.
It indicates 70; °C
